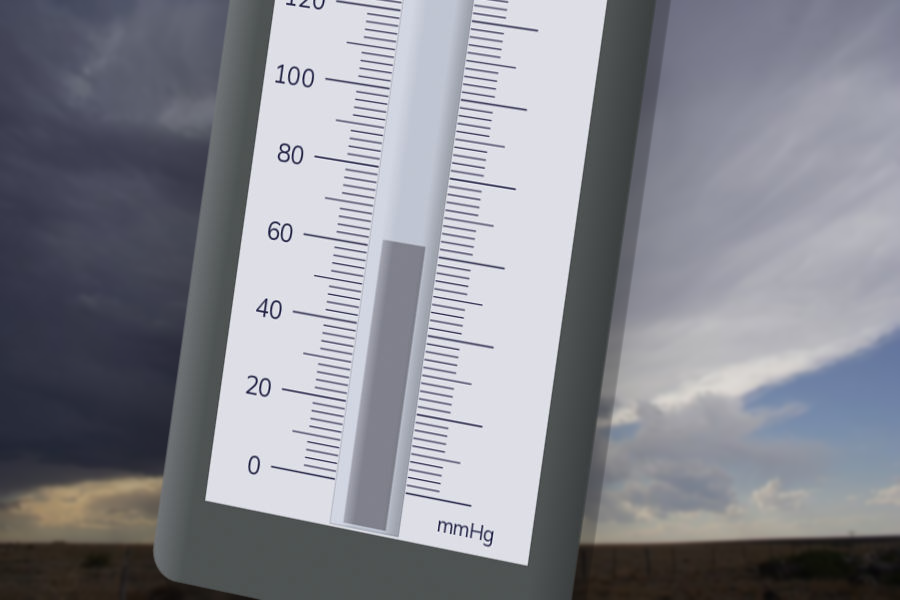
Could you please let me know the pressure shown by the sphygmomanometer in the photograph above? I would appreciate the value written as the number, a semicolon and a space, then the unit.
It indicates 62; mmHg
